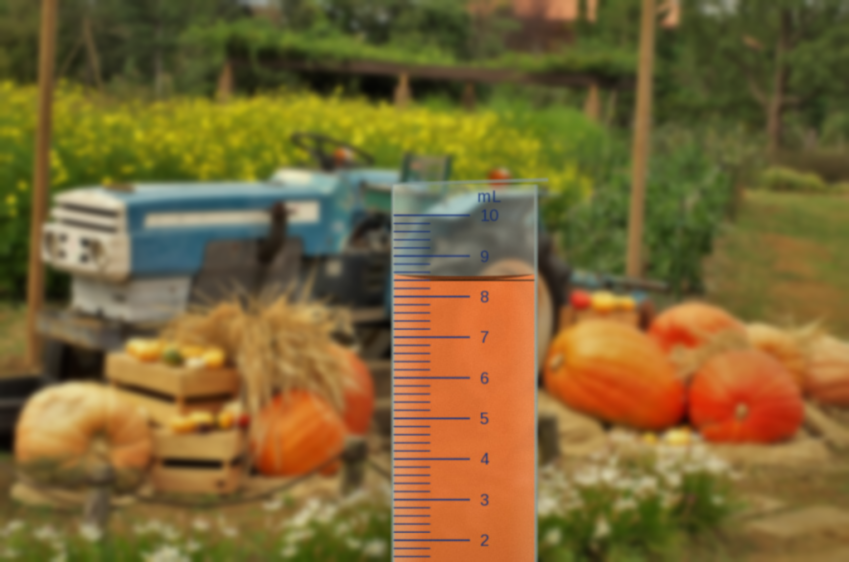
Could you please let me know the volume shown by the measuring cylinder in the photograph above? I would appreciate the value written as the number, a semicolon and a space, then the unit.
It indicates 8.4; mL
